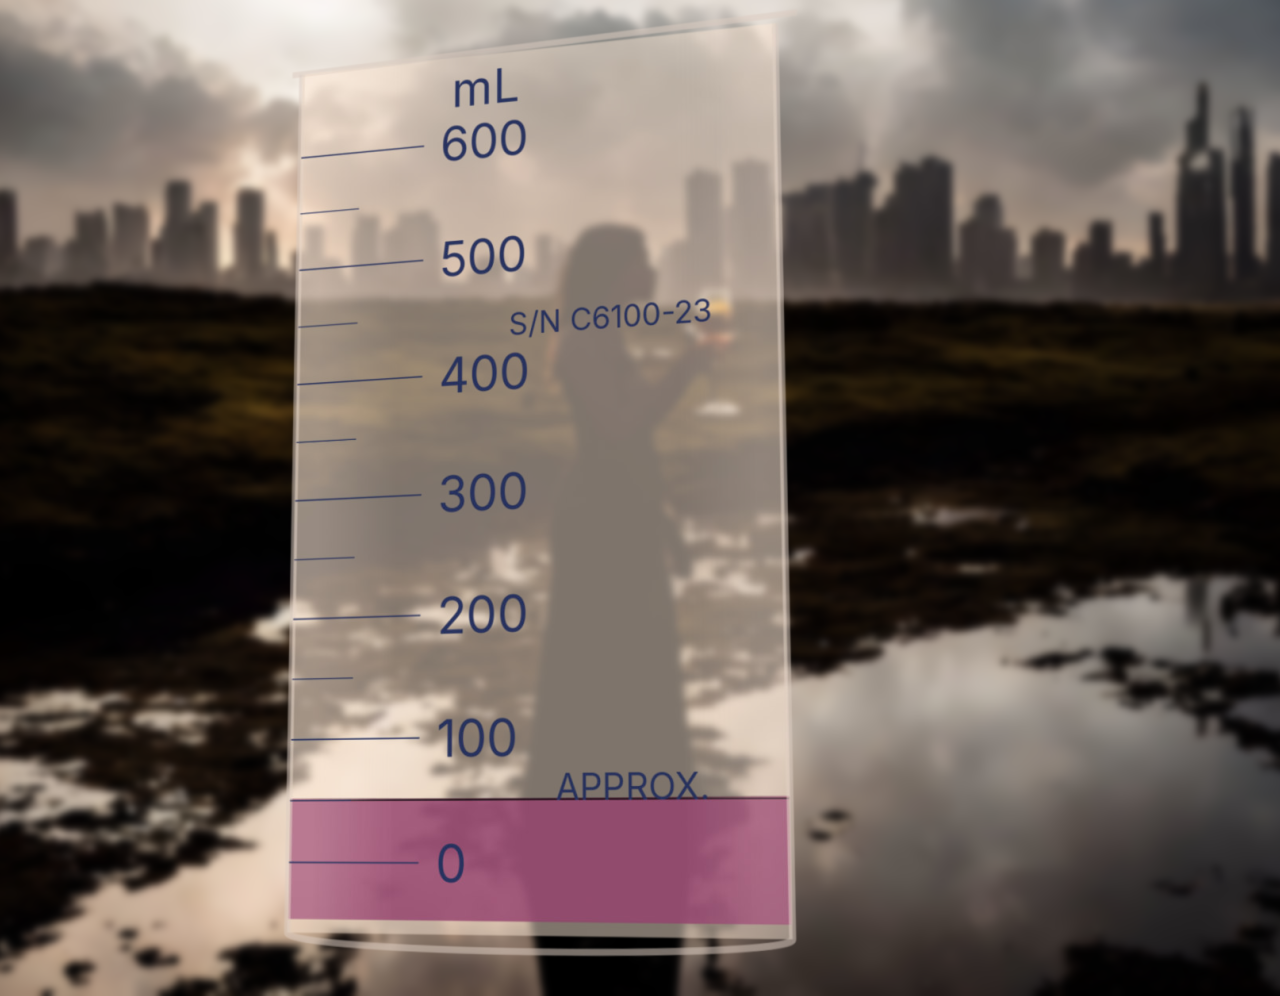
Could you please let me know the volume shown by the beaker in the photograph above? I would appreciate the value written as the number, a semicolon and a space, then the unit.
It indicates 50; mL
